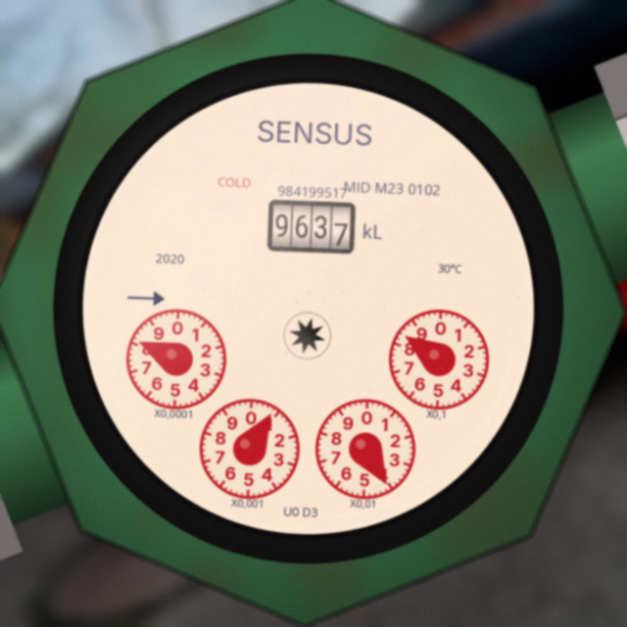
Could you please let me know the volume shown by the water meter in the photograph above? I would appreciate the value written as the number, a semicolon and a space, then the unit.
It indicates 9636.8408; kL
